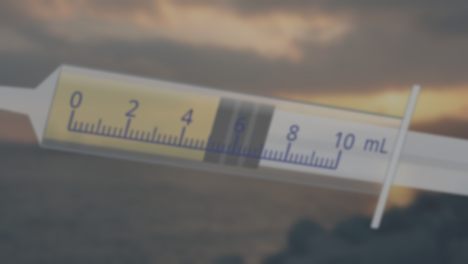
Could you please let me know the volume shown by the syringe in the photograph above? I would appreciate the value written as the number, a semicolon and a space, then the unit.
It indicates 5; mL
